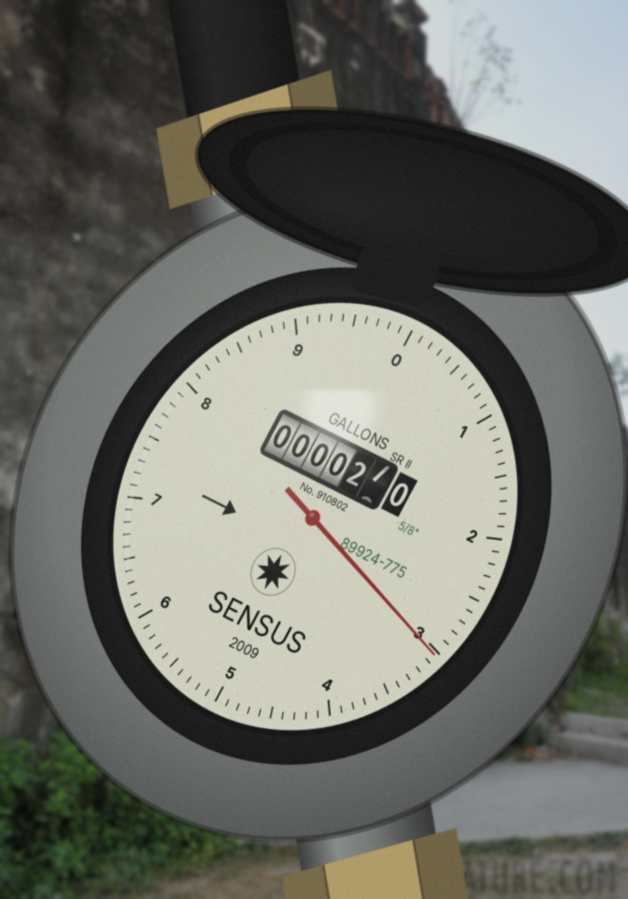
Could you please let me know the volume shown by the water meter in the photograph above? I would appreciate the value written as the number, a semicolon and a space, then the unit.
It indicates 273.0; gal
